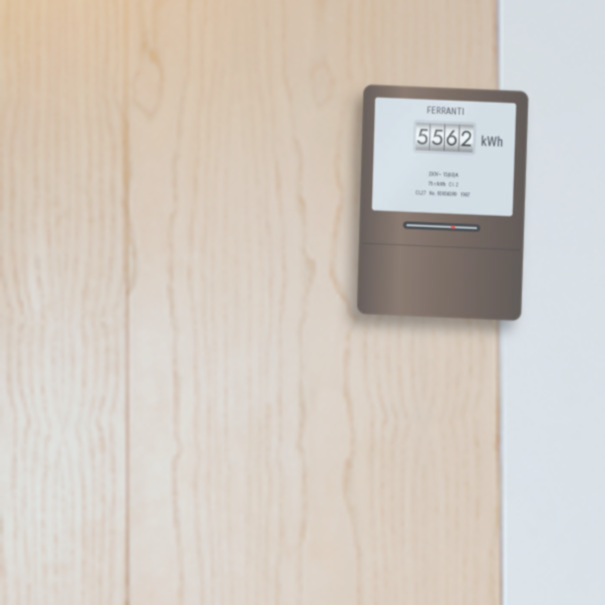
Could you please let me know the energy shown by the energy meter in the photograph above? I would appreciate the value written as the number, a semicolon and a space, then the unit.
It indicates 5562; kWh
